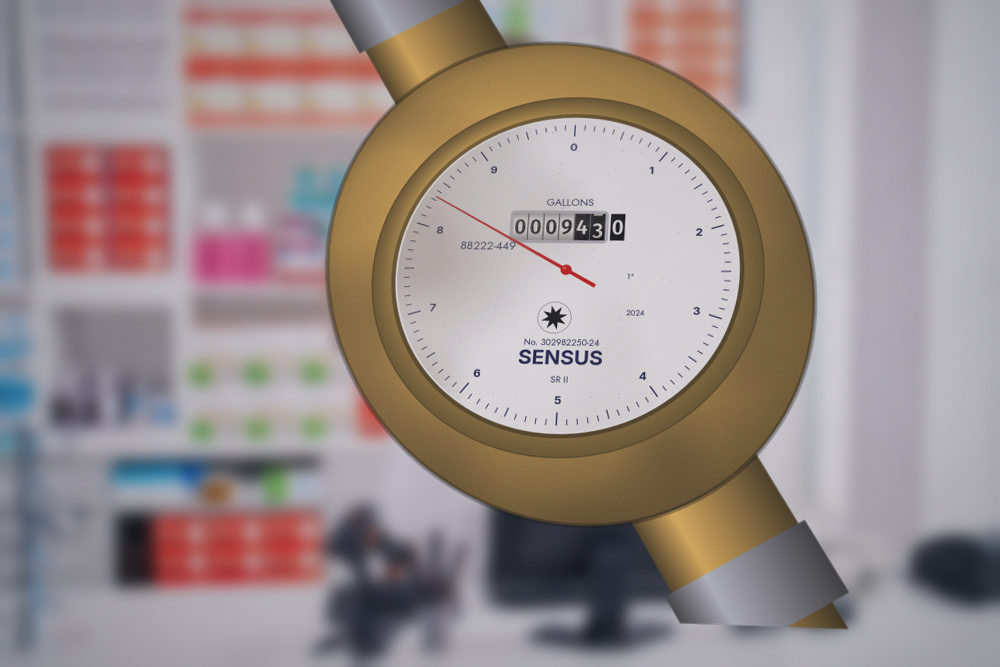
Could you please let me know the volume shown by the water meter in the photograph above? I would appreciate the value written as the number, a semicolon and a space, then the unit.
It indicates 9428.3; gal
